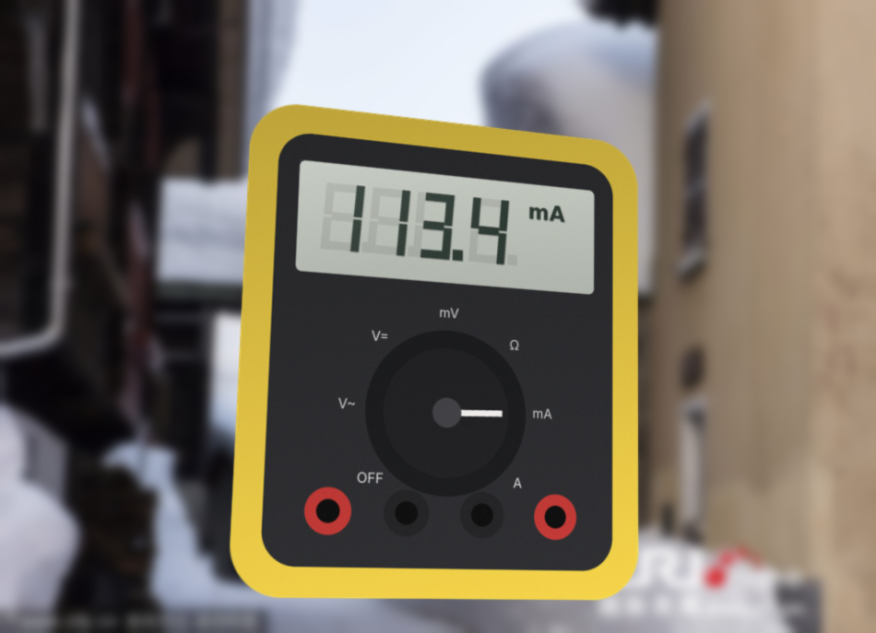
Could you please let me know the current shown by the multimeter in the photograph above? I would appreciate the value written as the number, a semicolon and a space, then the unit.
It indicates 113.4; mA
